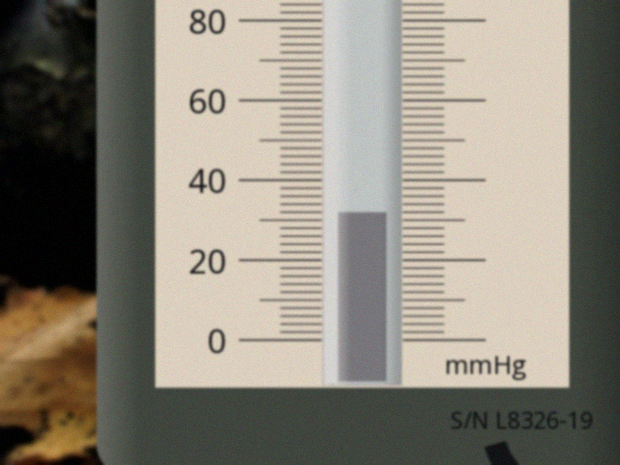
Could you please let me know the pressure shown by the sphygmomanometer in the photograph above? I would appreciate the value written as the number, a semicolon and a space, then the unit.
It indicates 32; mmHg
